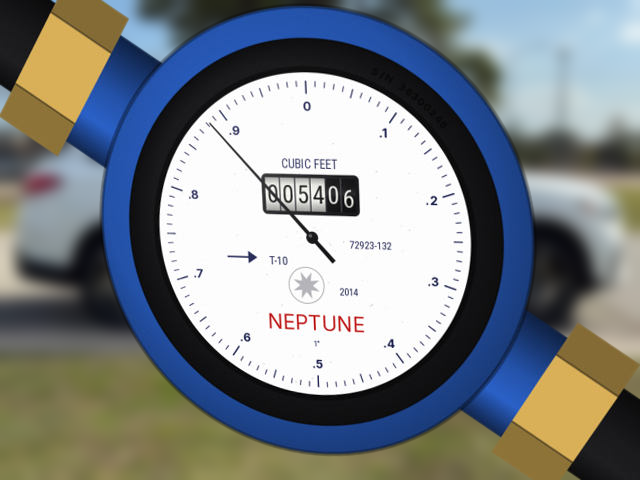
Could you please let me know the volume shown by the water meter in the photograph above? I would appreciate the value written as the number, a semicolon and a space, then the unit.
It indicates 5405.88; ft³
